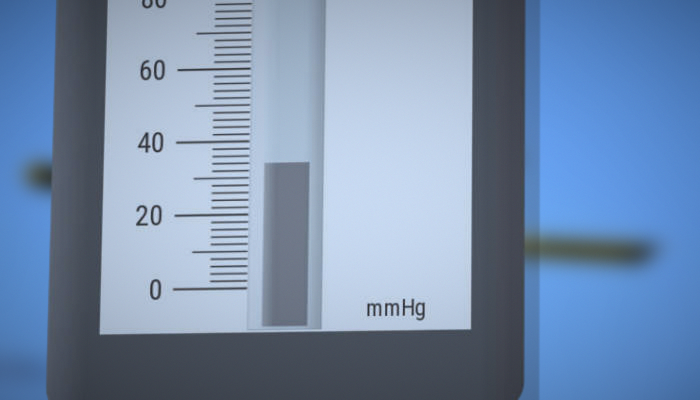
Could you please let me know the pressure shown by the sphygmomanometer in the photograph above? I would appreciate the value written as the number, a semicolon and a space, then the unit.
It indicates 34; mmHg
